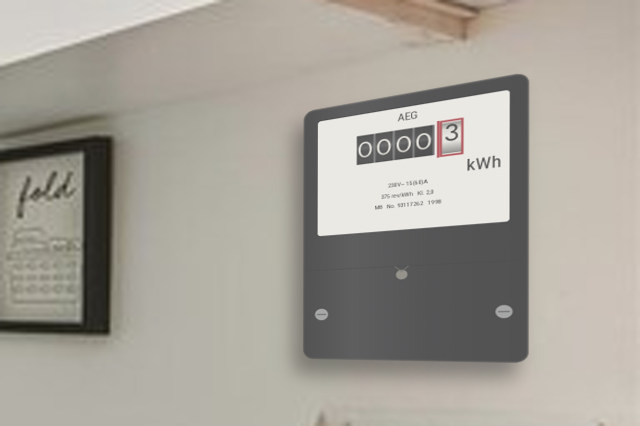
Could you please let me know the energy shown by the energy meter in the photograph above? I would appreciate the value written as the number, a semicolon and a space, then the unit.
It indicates 0.3; kWh
